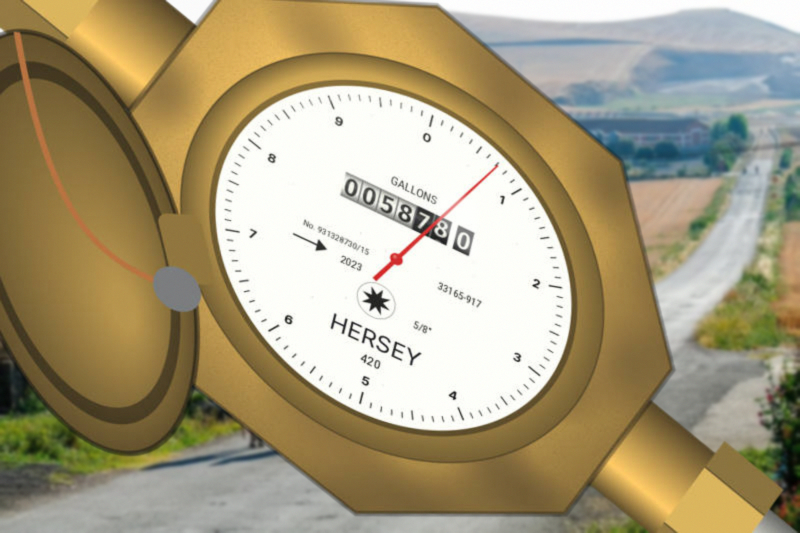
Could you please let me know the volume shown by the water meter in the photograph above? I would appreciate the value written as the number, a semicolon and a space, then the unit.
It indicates 58780.7; gal
